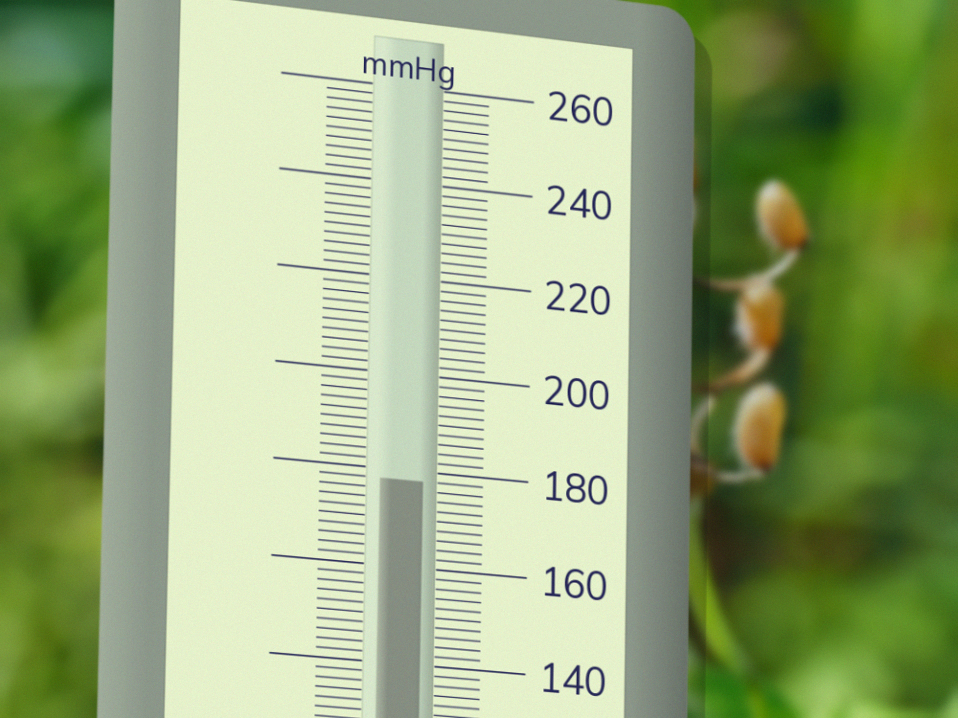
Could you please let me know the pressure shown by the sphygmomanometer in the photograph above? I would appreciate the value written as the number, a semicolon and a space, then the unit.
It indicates 178; mmHg
